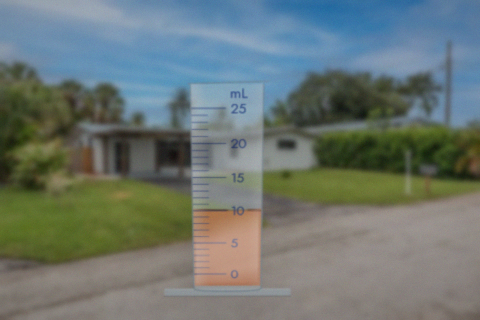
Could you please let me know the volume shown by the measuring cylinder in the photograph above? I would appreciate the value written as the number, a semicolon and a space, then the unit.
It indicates 10; mL
